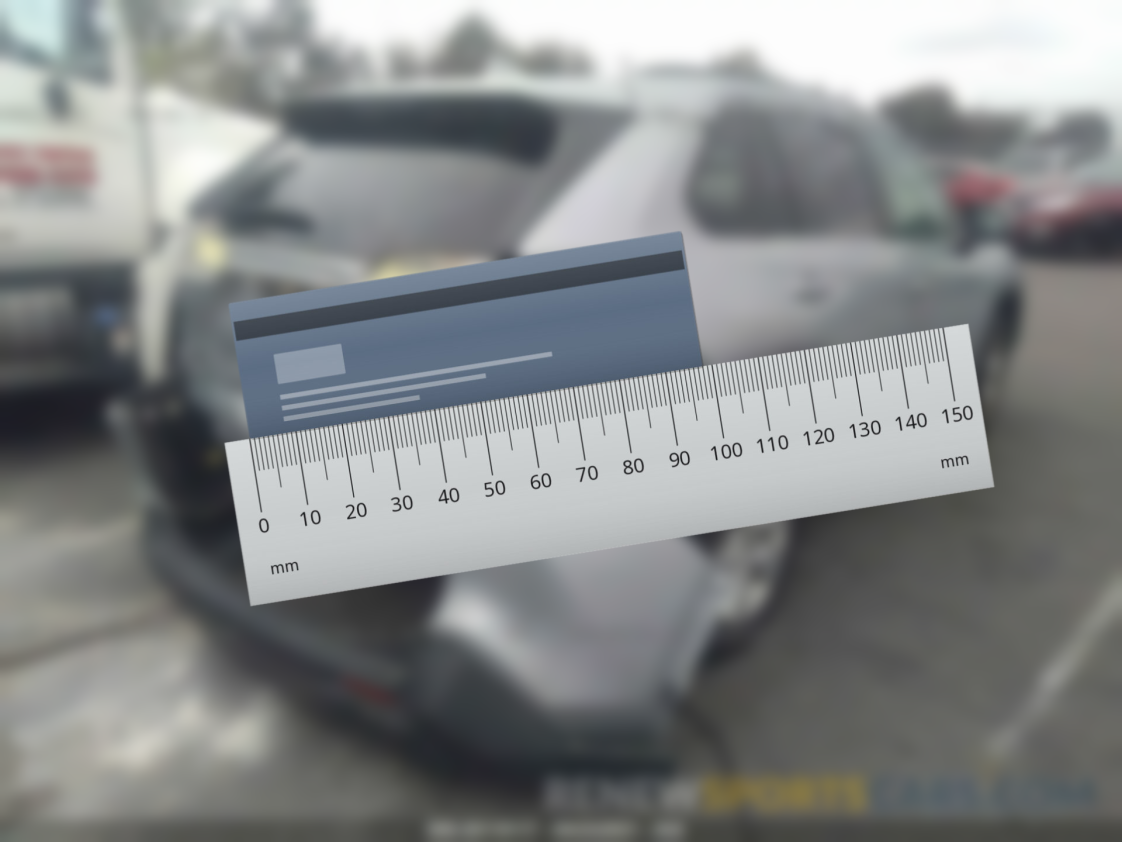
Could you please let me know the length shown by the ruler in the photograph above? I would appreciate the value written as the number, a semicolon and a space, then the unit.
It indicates 98; mm
